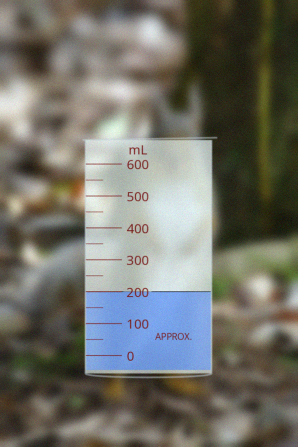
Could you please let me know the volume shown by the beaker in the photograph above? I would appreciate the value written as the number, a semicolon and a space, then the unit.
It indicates 200; mL
